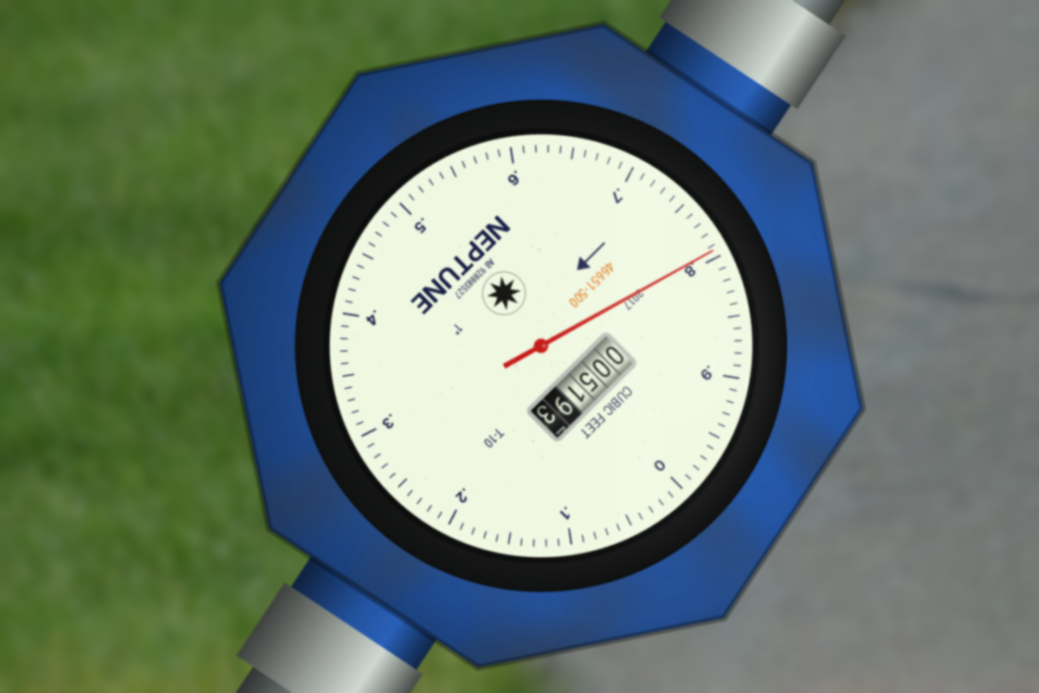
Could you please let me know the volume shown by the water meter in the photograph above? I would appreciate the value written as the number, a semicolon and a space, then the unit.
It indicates 5192.79; ft³
